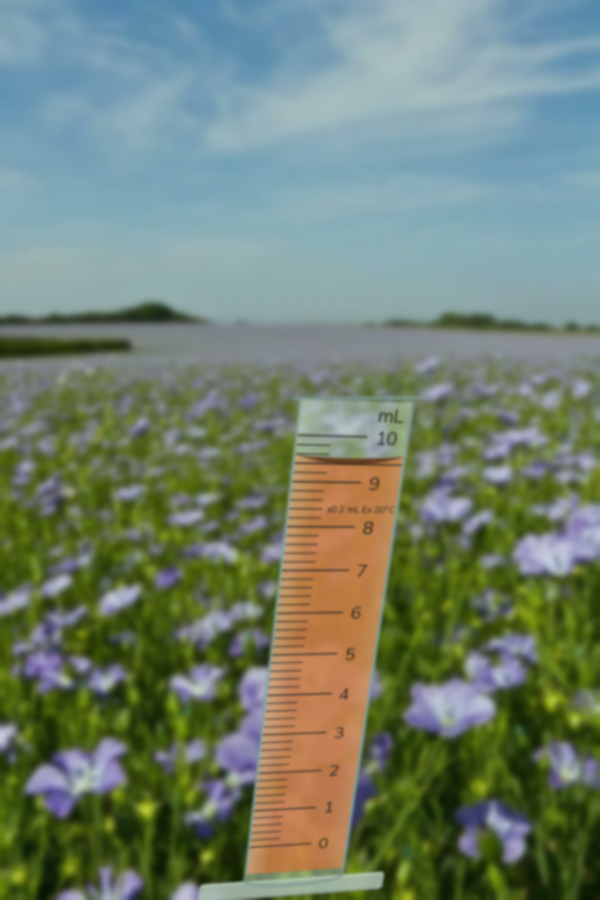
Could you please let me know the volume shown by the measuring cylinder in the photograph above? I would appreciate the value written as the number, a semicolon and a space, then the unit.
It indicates 9.4; mL
